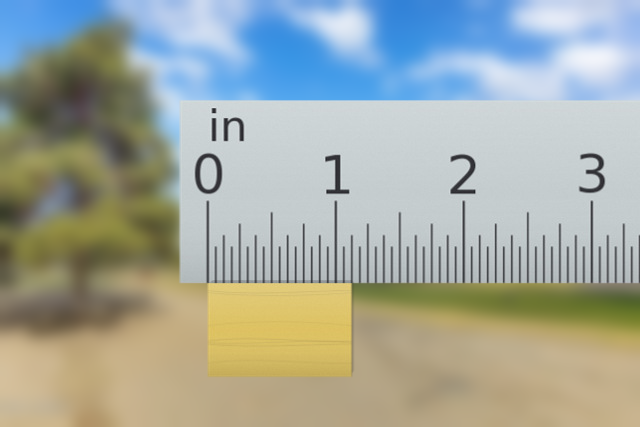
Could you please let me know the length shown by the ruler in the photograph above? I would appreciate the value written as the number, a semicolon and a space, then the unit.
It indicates 1.125; in
